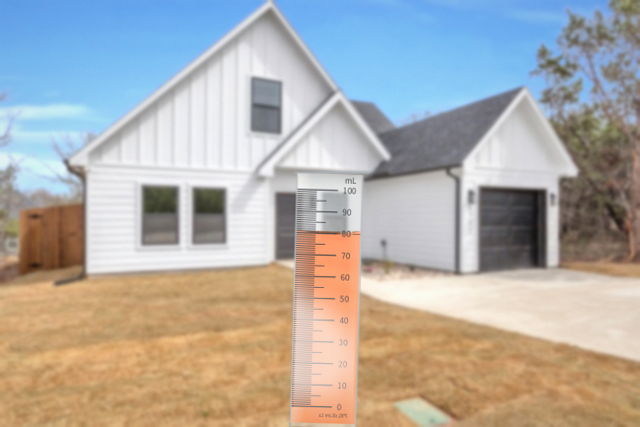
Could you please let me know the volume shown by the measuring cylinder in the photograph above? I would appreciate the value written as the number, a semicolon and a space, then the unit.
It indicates 80; mL
